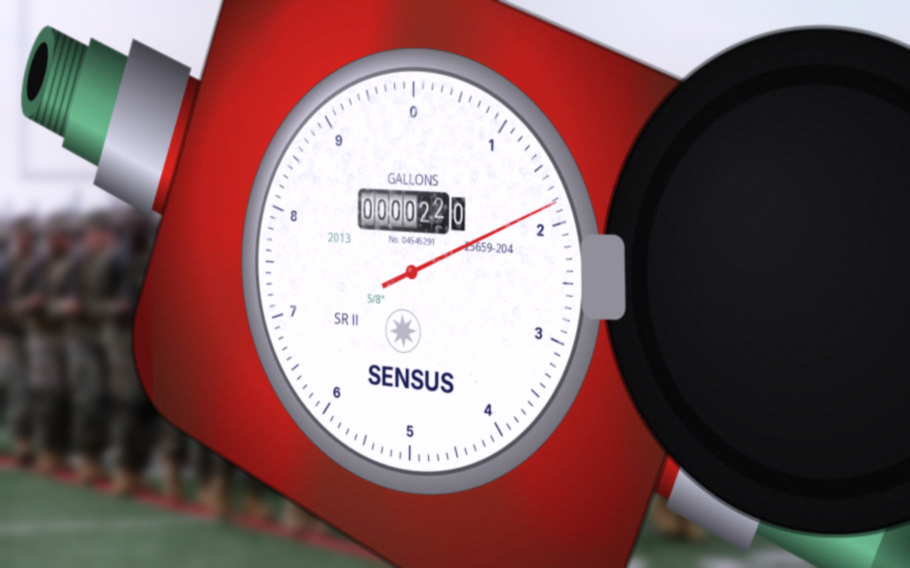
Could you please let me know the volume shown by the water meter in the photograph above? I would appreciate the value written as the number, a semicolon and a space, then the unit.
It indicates 221.8; gal
